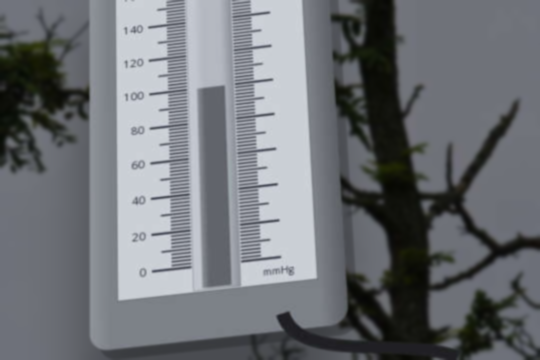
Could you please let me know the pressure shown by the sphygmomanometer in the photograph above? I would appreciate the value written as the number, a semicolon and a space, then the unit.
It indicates 100; mmHg
